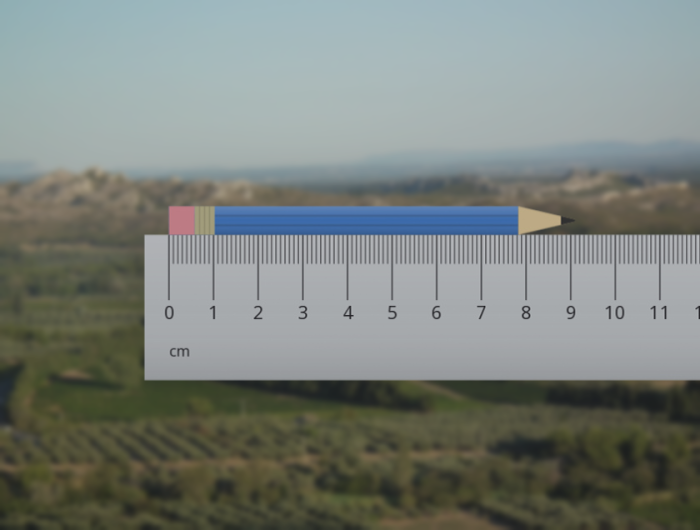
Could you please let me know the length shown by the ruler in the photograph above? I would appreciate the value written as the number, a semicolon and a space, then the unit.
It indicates 9.1; cm
